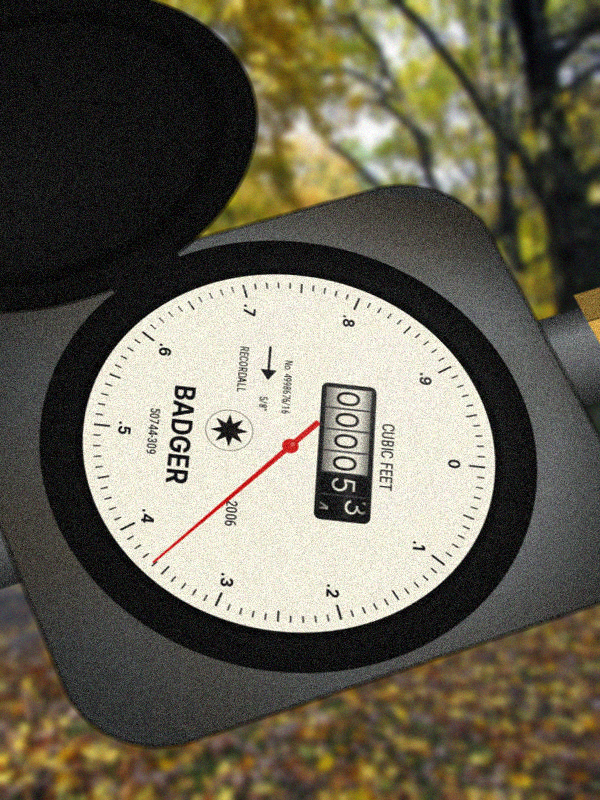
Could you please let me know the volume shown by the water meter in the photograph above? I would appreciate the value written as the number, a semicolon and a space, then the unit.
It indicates 53.36; ft³
